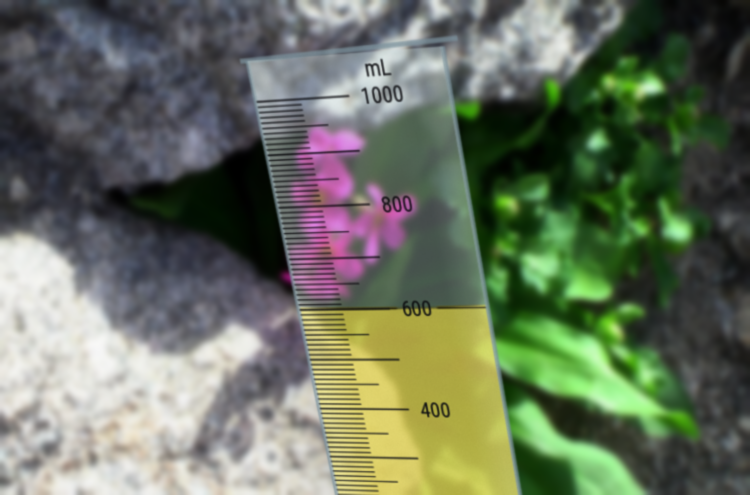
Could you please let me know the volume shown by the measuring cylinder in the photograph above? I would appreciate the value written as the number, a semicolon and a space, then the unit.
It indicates 600; mL
